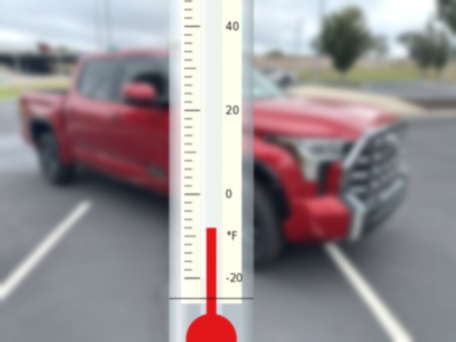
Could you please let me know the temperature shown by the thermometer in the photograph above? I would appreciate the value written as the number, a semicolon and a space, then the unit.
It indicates -8; °F
